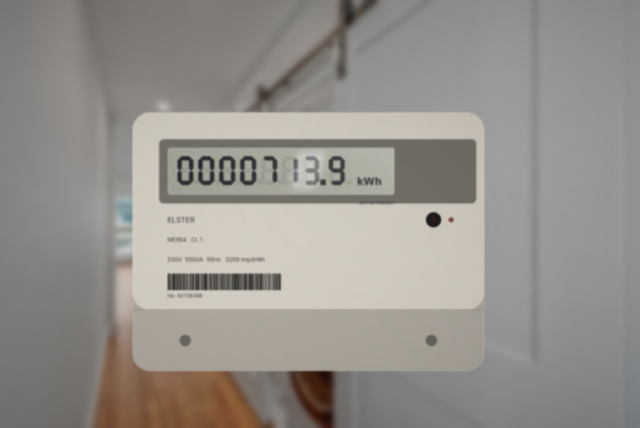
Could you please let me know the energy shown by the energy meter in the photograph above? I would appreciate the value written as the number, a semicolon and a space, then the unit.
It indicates 713.9; kWh
